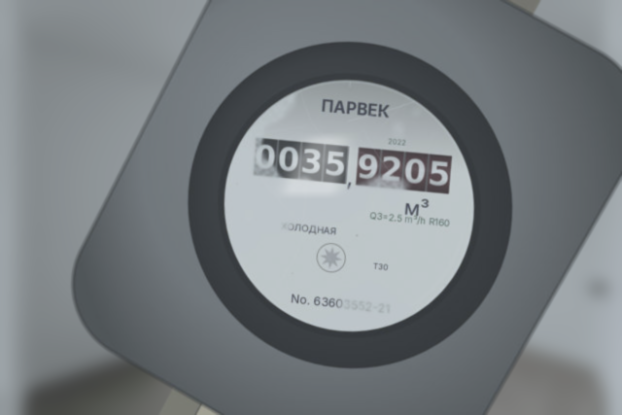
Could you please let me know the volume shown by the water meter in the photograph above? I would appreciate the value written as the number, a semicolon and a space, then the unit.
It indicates 35.9205; m³
